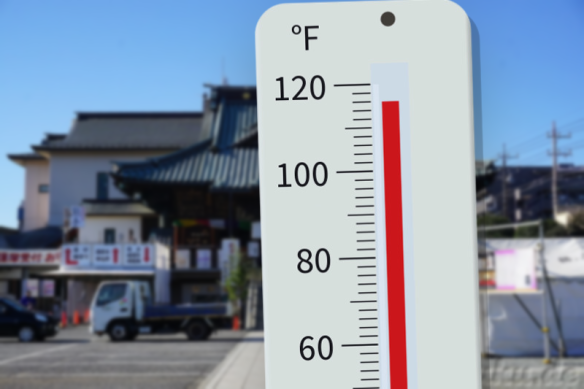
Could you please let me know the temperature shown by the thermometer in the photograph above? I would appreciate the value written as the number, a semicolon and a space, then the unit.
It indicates 116; °F
